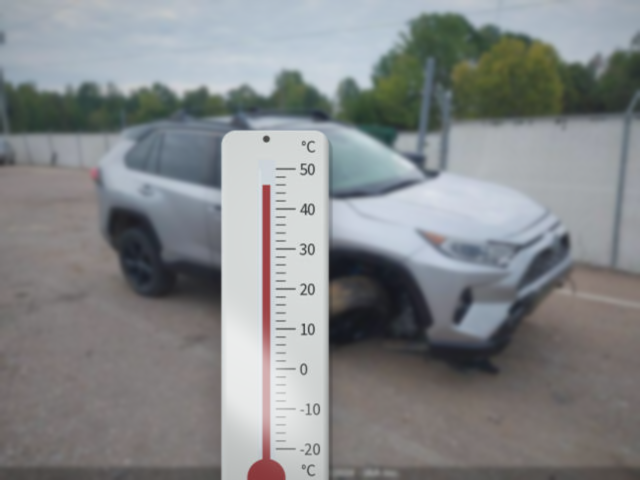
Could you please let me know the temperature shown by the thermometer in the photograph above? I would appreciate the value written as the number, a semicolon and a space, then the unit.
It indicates 46; °C
